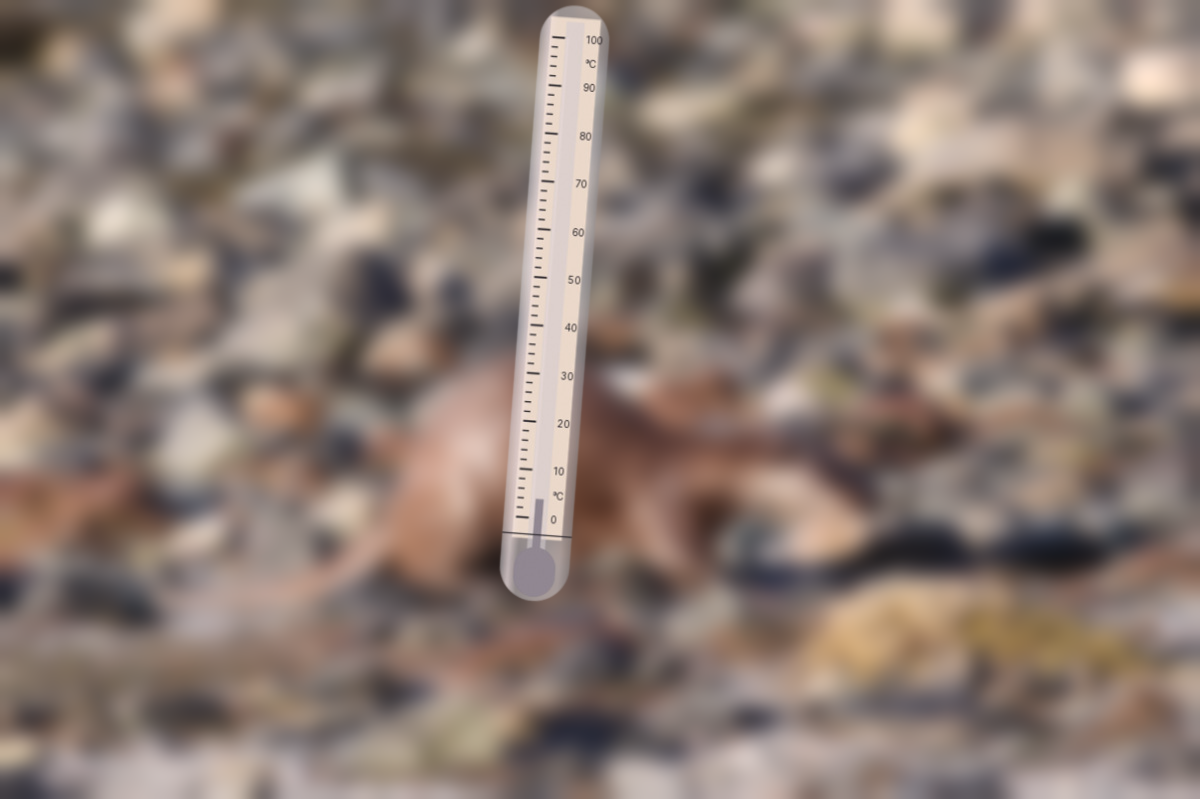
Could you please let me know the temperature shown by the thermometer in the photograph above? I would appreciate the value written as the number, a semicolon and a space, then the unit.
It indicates 4; °C
